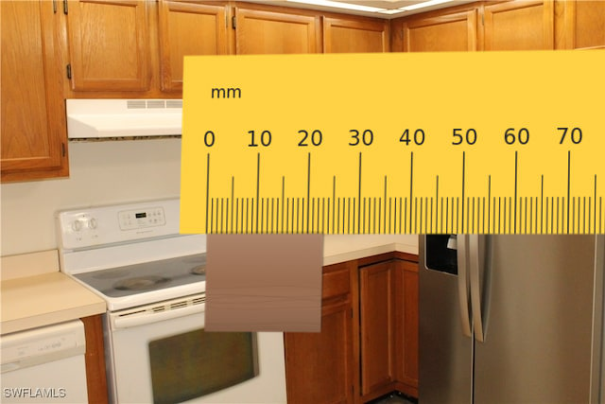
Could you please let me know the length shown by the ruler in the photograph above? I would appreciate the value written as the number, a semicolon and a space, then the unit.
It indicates 23; mm
